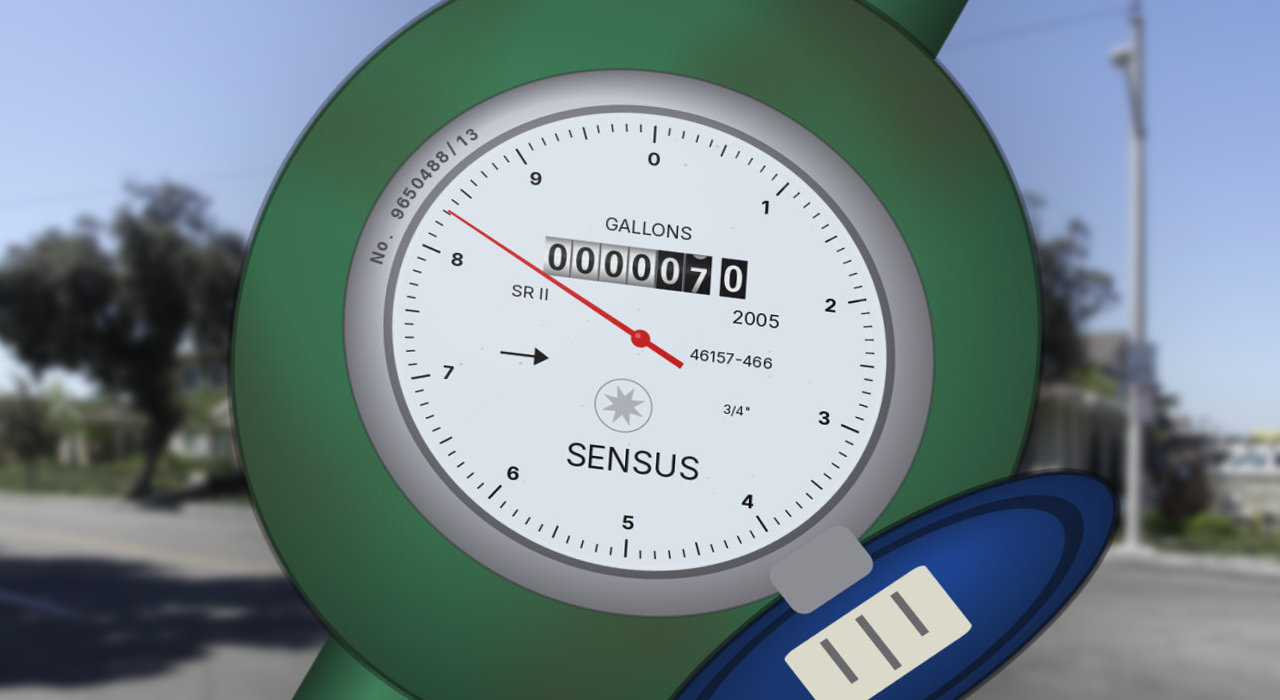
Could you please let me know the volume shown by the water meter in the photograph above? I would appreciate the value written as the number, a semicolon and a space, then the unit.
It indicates 68.3; gal
